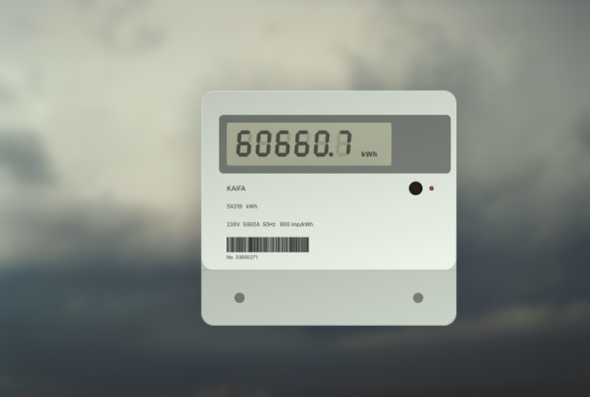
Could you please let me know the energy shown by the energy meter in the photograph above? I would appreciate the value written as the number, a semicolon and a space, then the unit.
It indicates 60660.7; kWh
